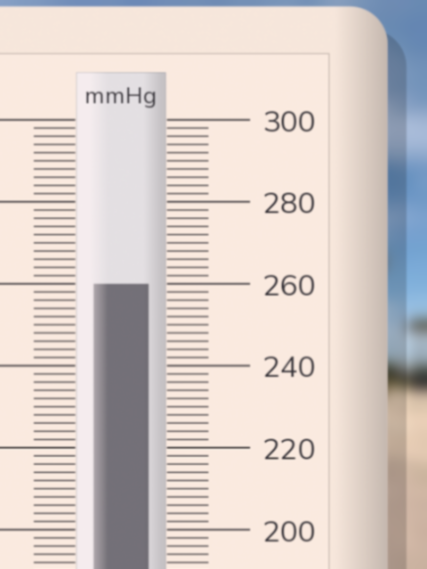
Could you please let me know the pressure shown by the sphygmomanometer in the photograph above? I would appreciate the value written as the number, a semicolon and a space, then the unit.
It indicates 260; mmHg
